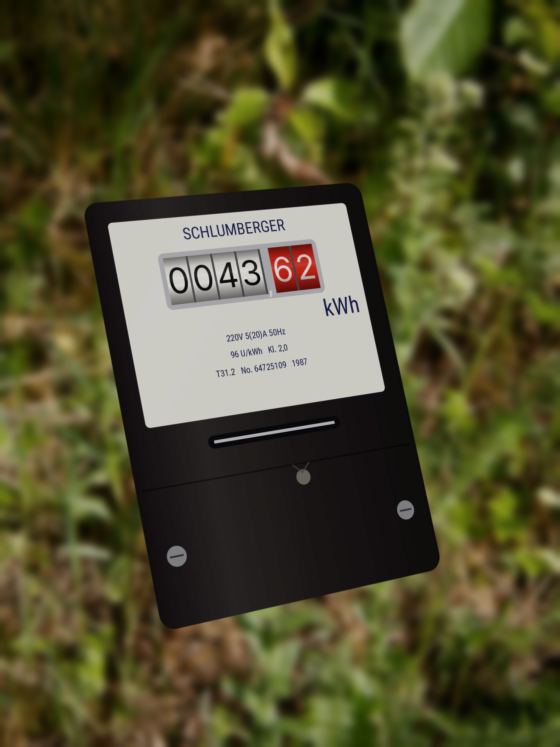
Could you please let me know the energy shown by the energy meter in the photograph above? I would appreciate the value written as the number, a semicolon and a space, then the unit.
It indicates 43.62; kWh
